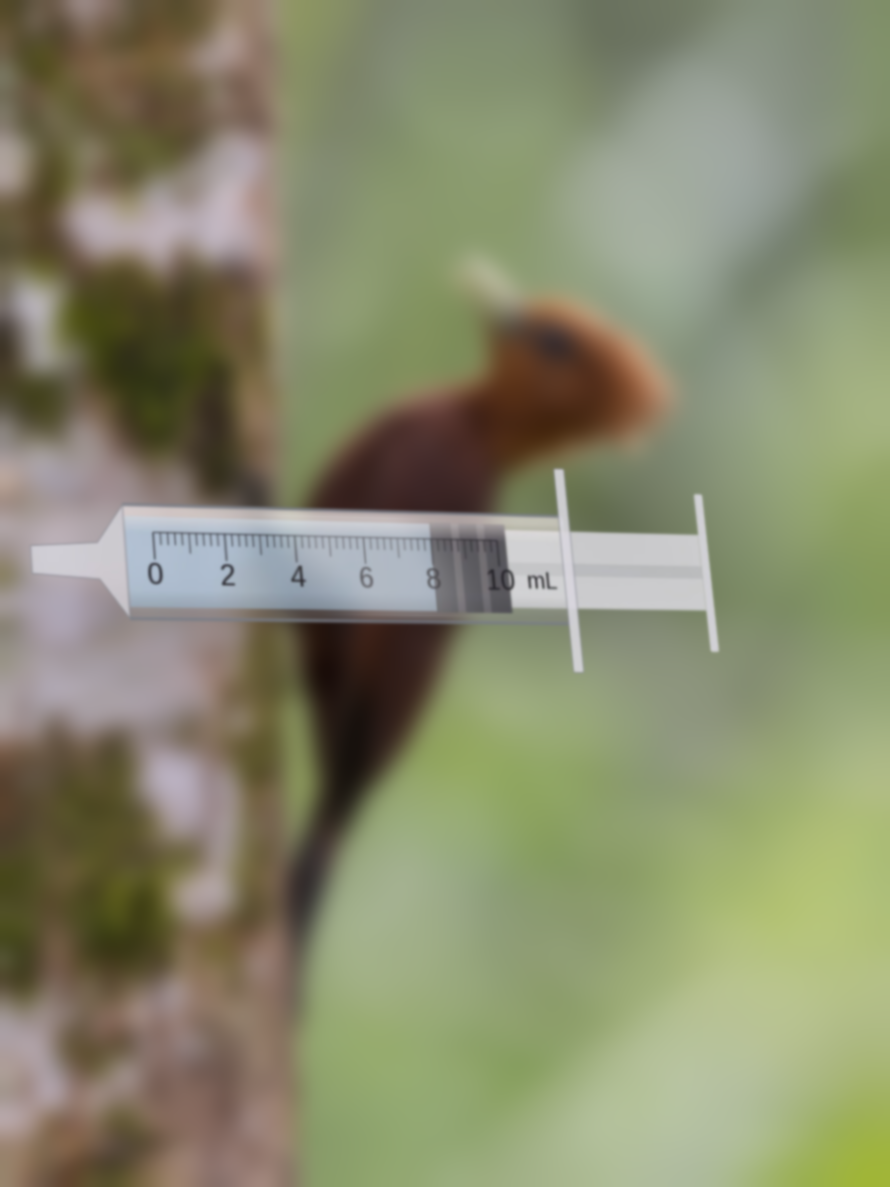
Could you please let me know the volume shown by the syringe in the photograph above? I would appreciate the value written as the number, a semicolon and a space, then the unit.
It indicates 8; mL
